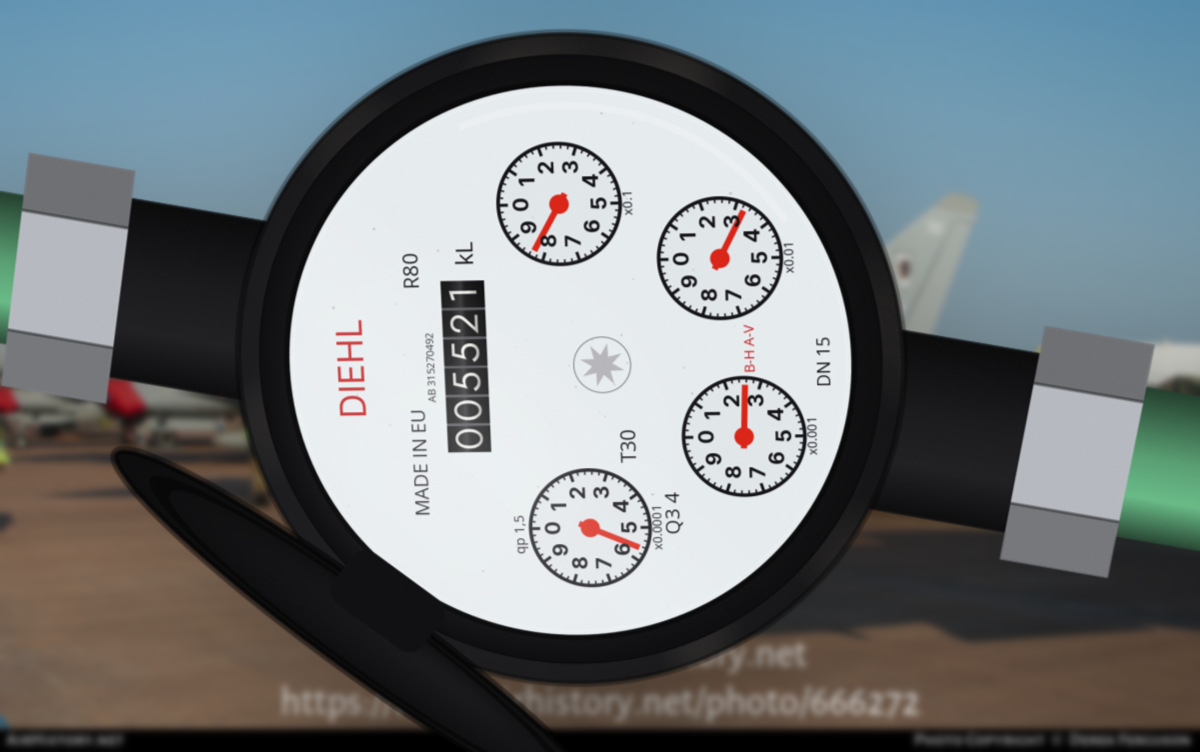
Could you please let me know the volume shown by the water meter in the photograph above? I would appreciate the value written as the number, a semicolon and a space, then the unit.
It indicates 5521.8325; kL
